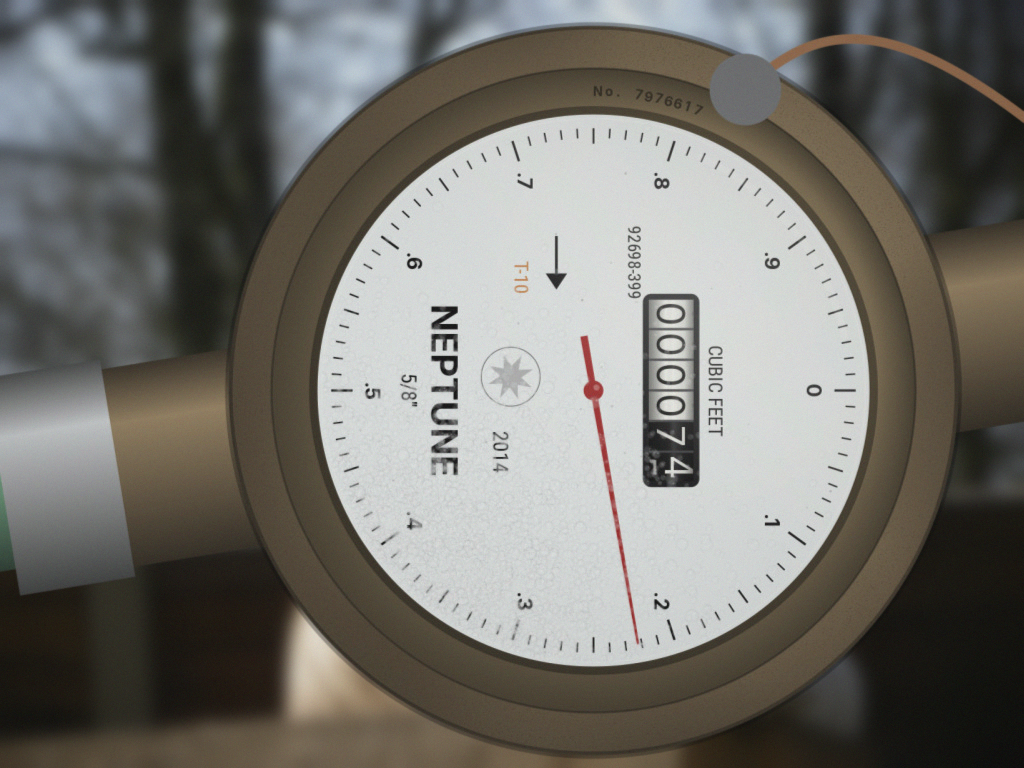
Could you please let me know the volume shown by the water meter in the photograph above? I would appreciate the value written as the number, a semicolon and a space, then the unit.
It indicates 74.22; ft³
